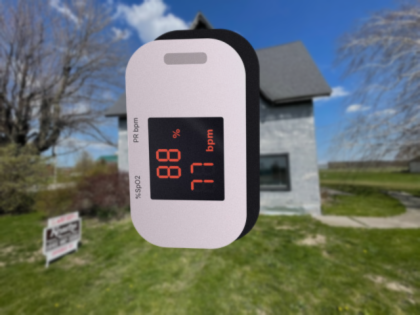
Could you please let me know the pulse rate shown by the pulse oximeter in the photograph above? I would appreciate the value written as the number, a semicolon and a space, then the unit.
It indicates 77; bpm
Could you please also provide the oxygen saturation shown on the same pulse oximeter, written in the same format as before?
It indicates 88; %
